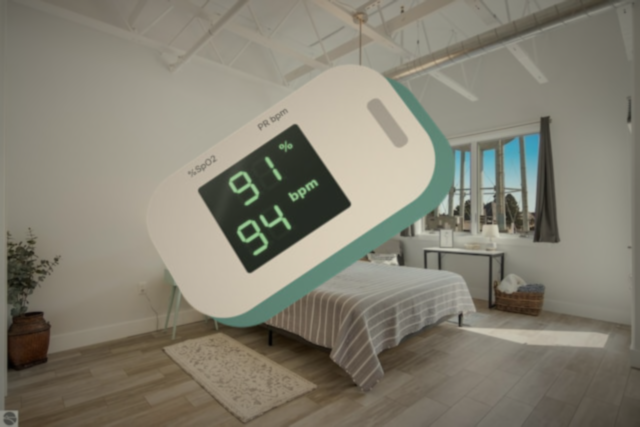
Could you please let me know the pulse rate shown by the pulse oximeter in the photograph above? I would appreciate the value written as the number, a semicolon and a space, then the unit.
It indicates 94; bpm
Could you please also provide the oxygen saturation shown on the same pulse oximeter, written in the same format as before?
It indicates 91; %
